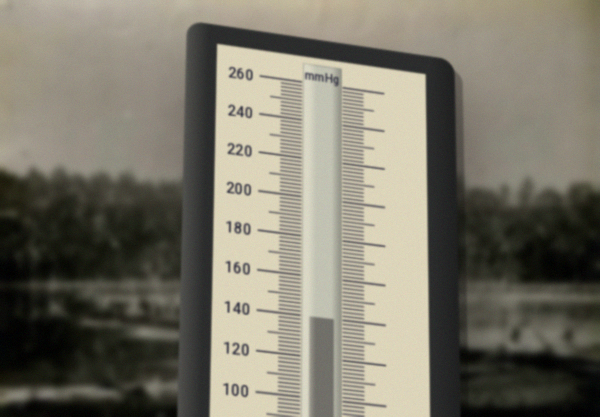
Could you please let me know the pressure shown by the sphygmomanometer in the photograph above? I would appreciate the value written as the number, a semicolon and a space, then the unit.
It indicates 140; mmHg
